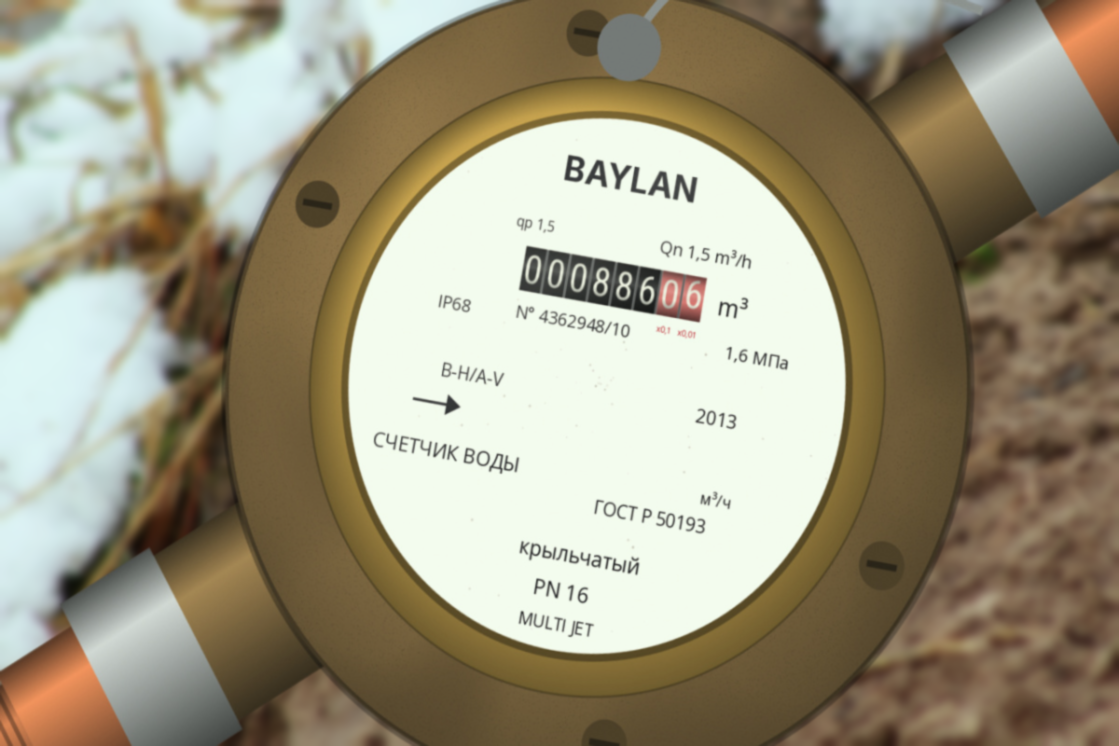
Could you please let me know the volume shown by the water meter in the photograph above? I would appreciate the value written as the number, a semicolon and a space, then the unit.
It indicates 886.06; m³
